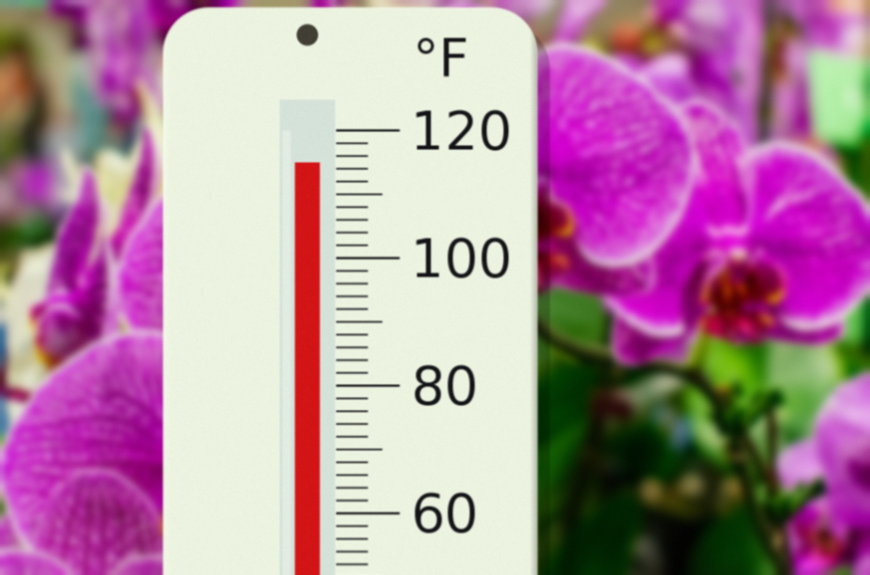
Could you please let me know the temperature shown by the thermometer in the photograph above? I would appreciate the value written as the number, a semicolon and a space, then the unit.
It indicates 115; °F
